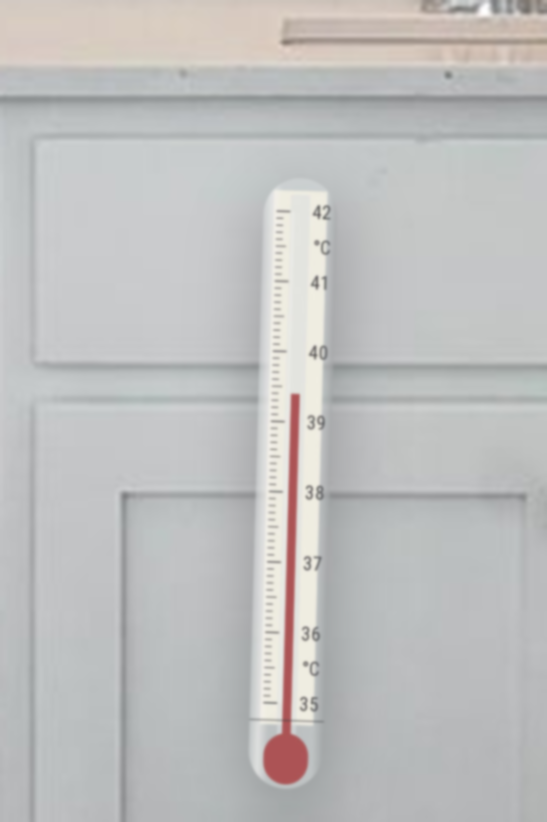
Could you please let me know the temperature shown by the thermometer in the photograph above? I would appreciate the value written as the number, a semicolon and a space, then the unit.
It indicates 39.4; °C
